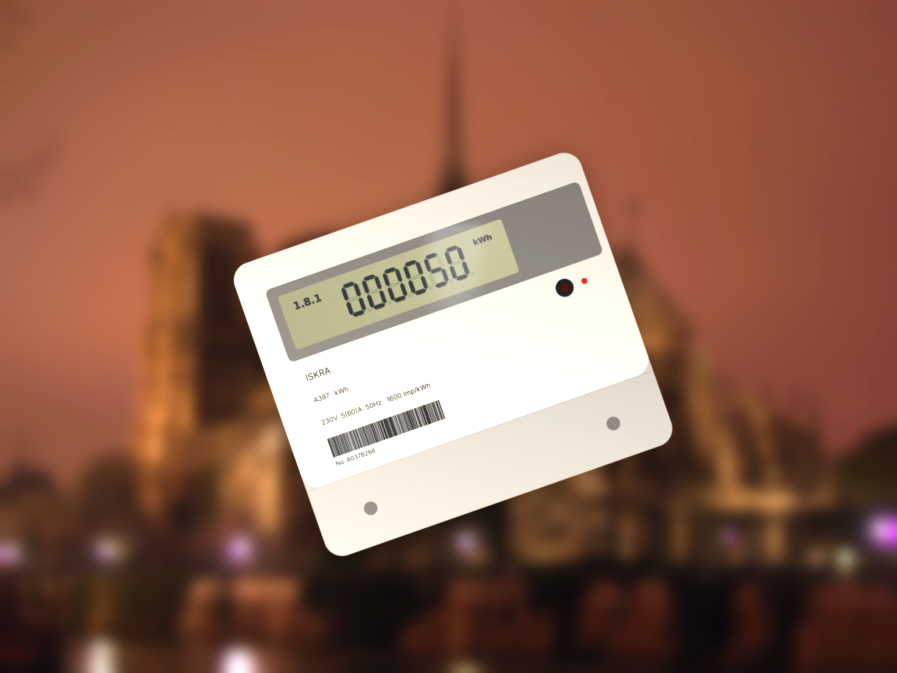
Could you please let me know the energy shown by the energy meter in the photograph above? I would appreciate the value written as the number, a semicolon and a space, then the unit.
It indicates 50; kWh
